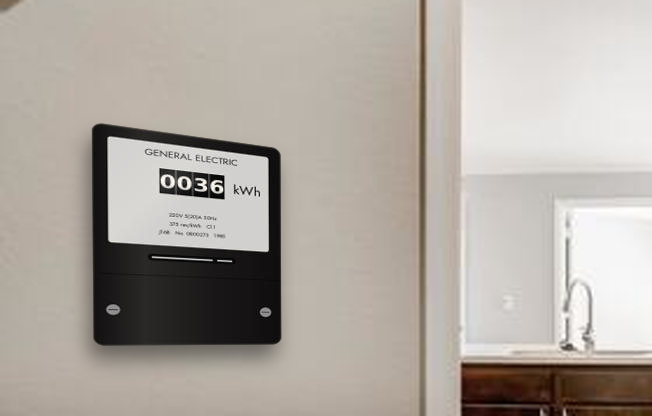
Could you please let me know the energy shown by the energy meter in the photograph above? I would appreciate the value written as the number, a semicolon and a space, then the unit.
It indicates 36; kWh
